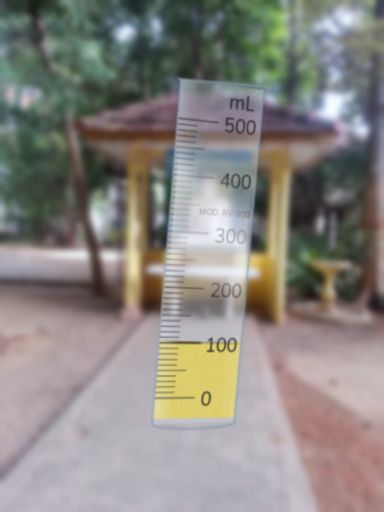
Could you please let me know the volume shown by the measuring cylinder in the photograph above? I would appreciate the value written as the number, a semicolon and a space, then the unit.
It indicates 100; mL
